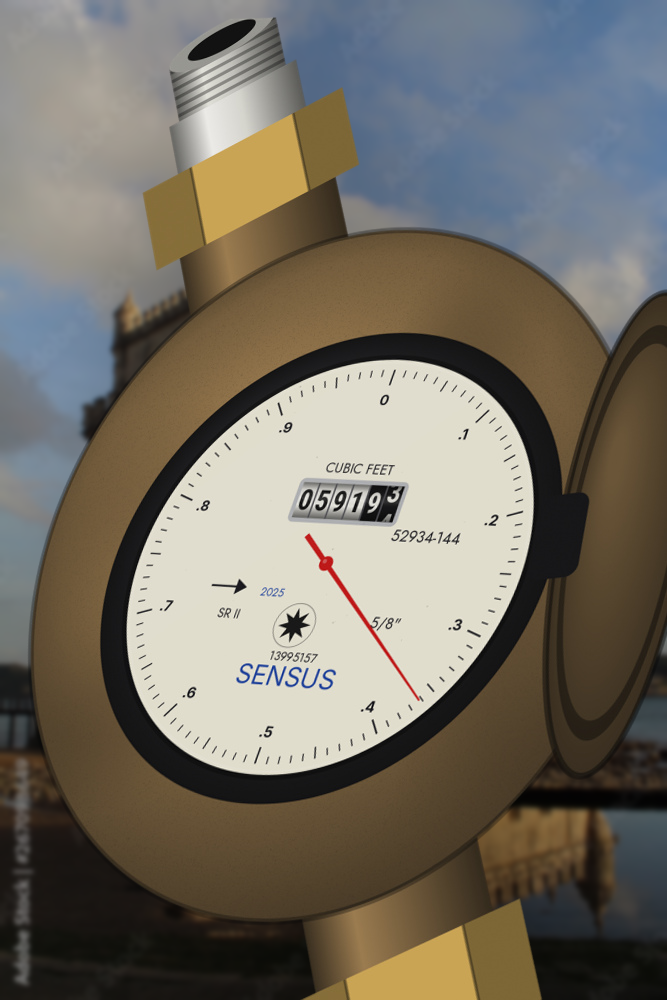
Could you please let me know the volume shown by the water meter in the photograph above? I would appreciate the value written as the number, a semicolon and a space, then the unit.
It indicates 59193.36; ft³
